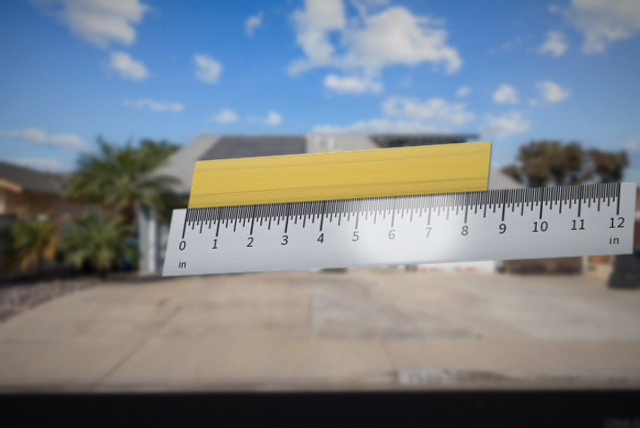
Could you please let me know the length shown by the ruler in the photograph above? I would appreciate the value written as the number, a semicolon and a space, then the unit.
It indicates 8.5; in
